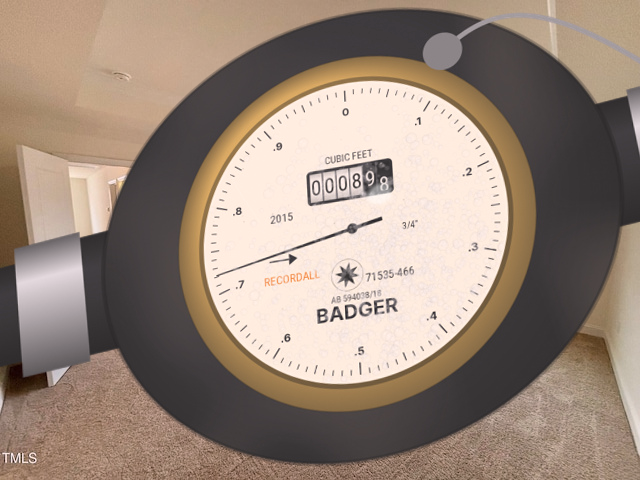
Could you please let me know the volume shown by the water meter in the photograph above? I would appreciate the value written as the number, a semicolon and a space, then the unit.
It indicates 897.72; ft³
